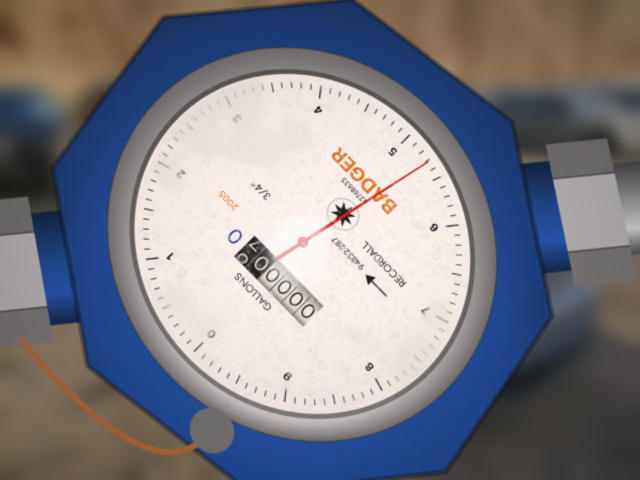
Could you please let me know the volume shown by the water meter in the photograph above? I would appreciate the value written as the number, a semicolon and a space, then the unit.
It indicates 65.3; gal
